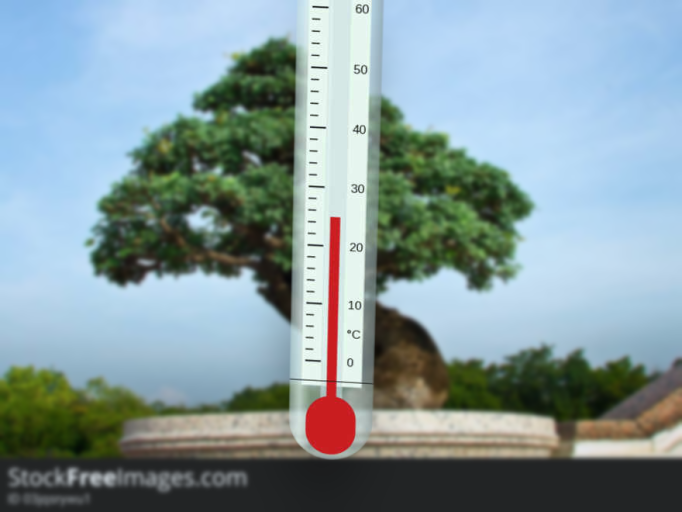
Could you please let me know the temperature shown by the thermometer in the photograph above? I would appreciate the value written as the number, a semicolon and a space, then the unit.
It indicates 25; °C
